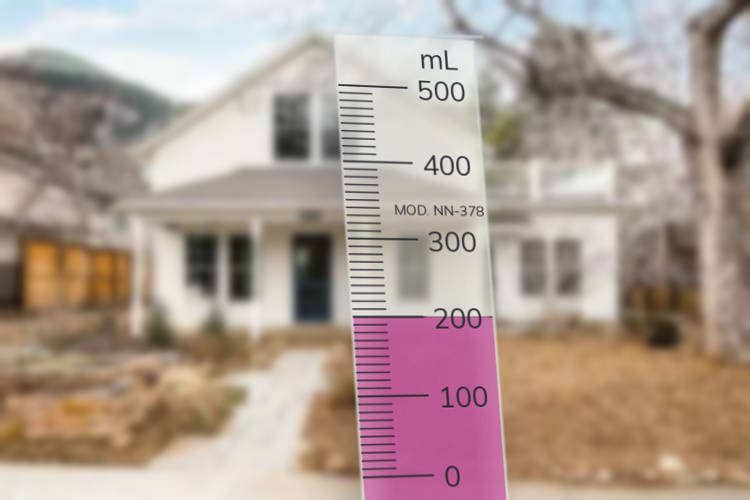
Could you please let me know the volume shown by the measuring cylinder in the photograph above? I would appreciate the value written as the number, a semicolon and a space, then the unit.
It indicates 200; mL
